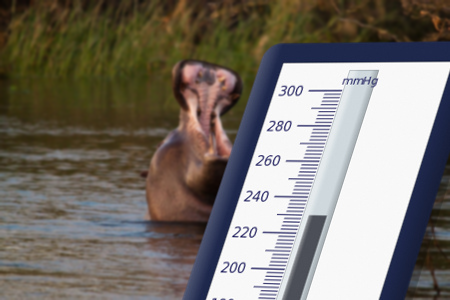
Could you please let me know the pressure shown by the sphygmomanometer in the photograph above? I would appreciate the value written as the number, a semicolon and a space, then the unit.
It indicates 230; mmHg
